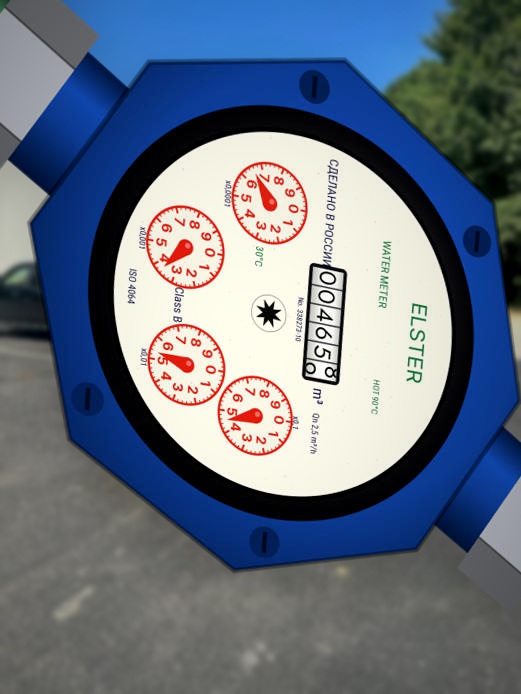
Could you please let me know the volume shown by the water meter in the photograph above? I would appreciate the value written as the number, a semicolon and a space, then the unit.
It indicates 4658.4536; m³
